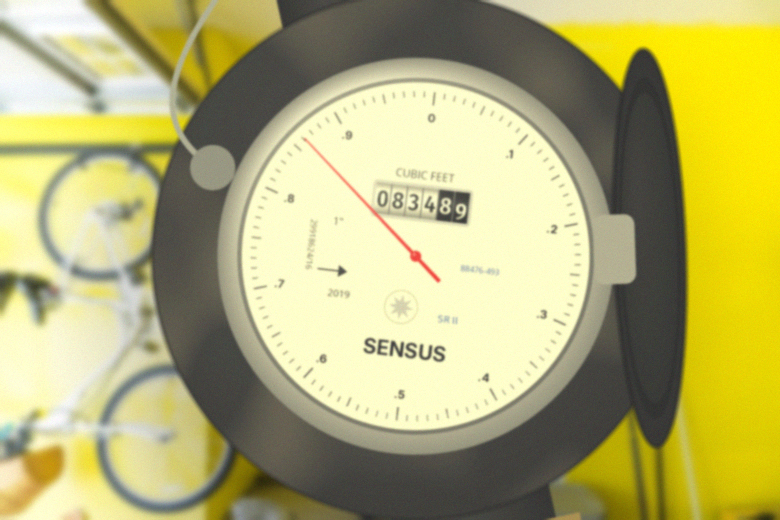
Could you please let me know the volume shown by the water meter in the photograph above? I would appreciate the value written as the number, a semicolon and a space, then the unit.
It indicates 83488.86; ft³
